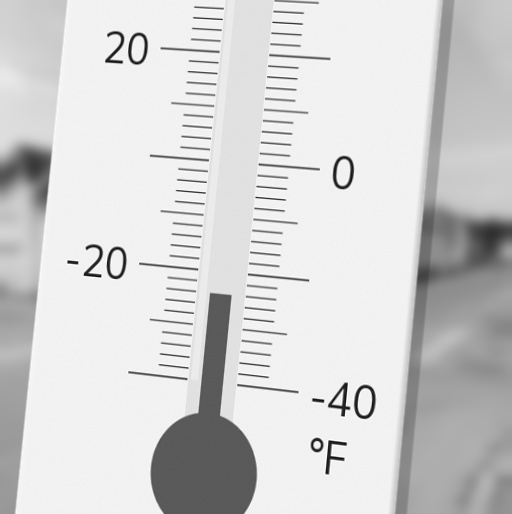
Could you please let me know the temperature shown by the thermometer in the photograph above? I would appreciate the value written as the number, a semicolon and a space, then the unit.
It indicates -24; °F
